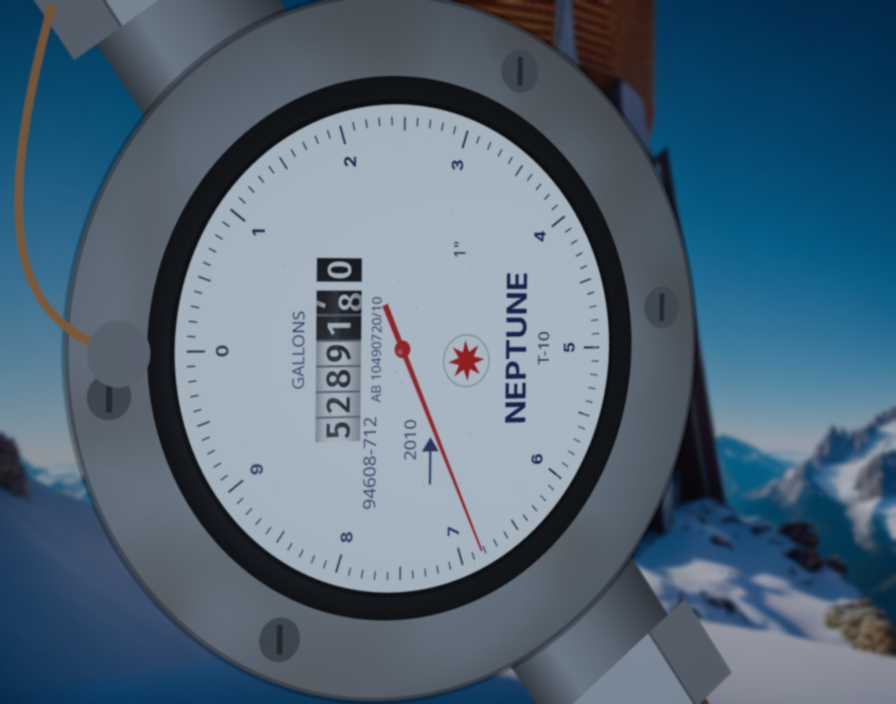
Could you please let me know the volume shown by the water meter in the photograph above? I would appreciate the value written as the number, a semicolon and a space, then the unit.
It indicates 5289176.8; gal
